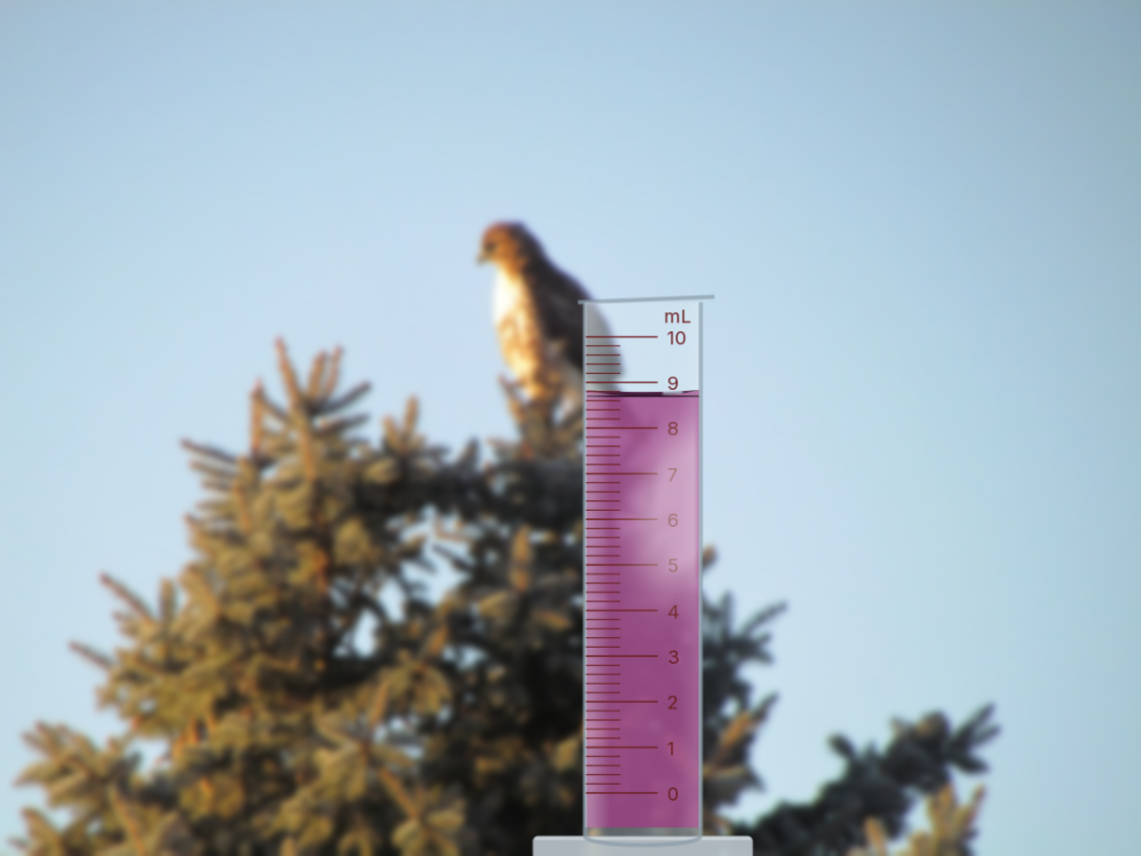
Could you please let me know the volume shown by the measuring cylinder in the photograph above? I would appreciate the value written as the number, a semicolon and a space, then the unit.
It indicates 8.7; mL
